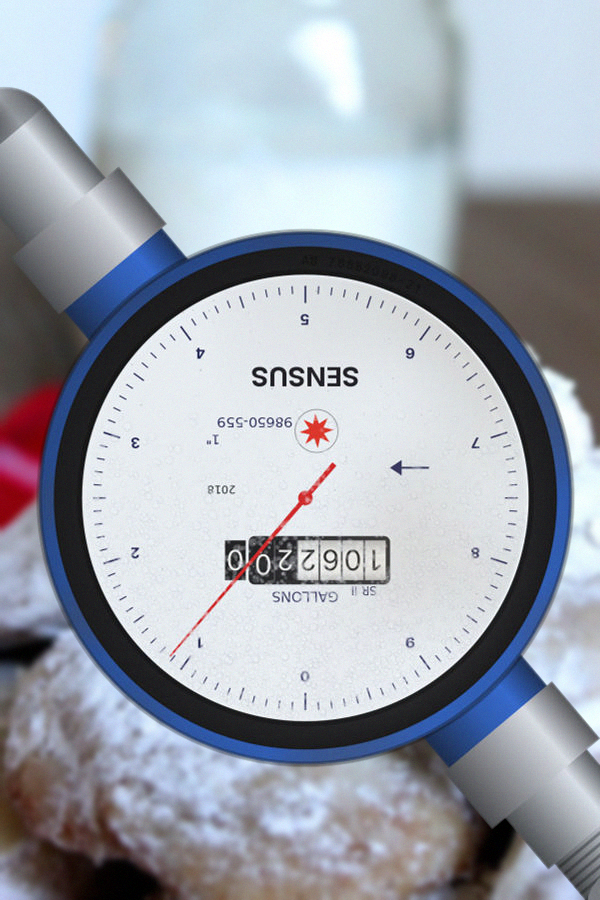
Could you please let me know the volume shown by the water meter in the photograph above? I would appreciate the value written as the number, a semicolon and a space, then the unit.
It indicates 1062201.1; gal
